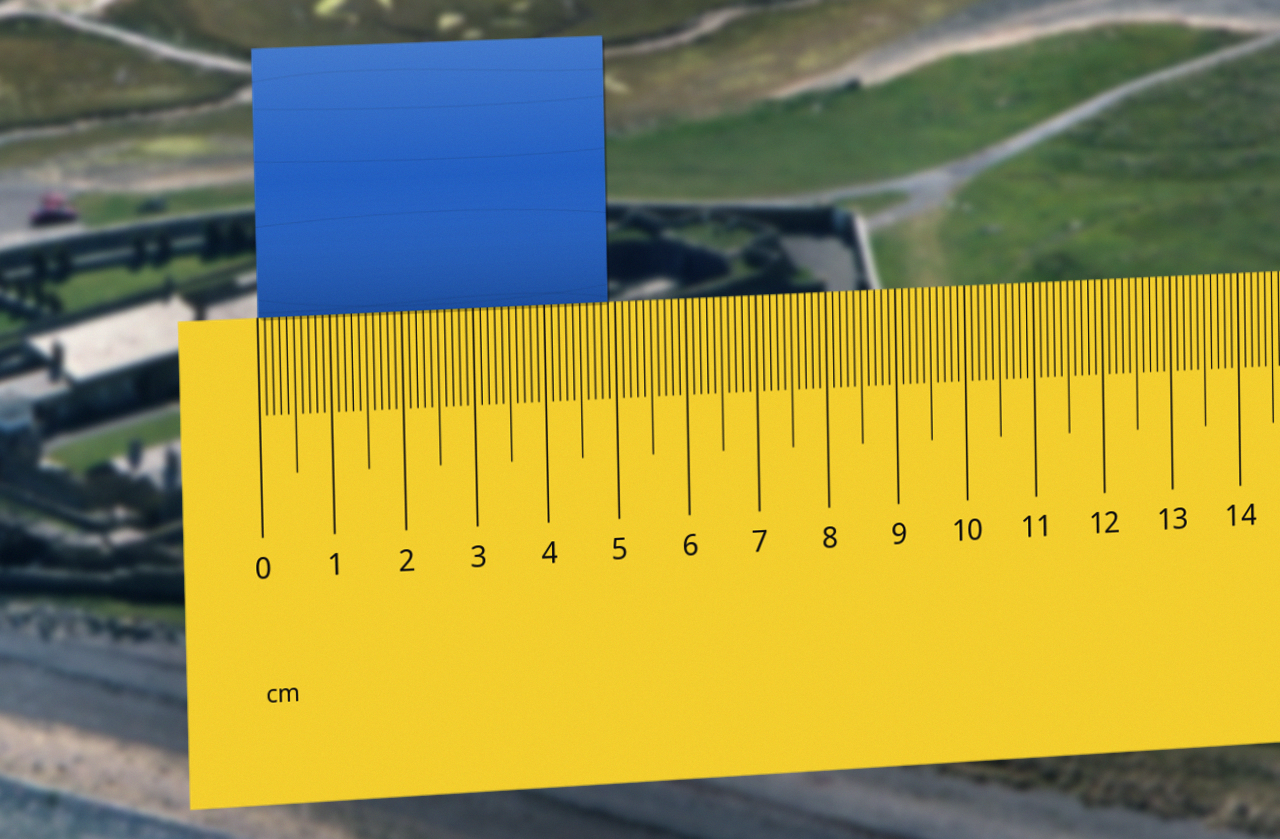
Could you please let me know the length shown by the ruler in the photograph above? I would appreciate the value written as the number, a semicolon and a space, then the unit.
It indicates 4.9; cm
